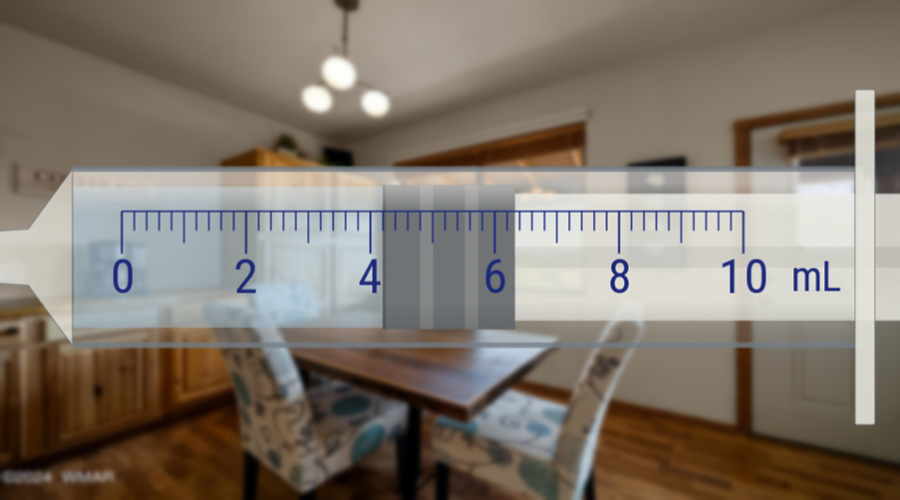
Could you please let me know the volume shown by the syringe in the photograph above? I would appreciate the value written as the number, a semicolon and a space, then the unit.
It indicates 4.2; mL
